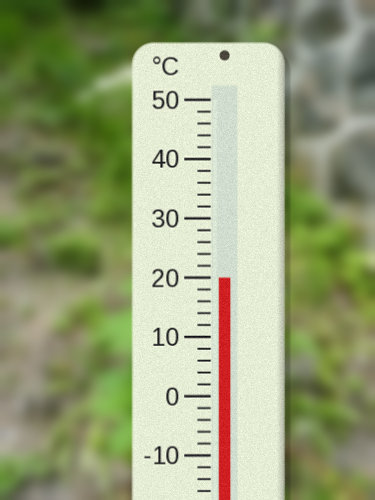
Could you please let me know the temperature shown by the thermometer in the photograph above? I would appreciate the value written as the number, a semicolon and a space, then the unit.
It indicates 20; °C
